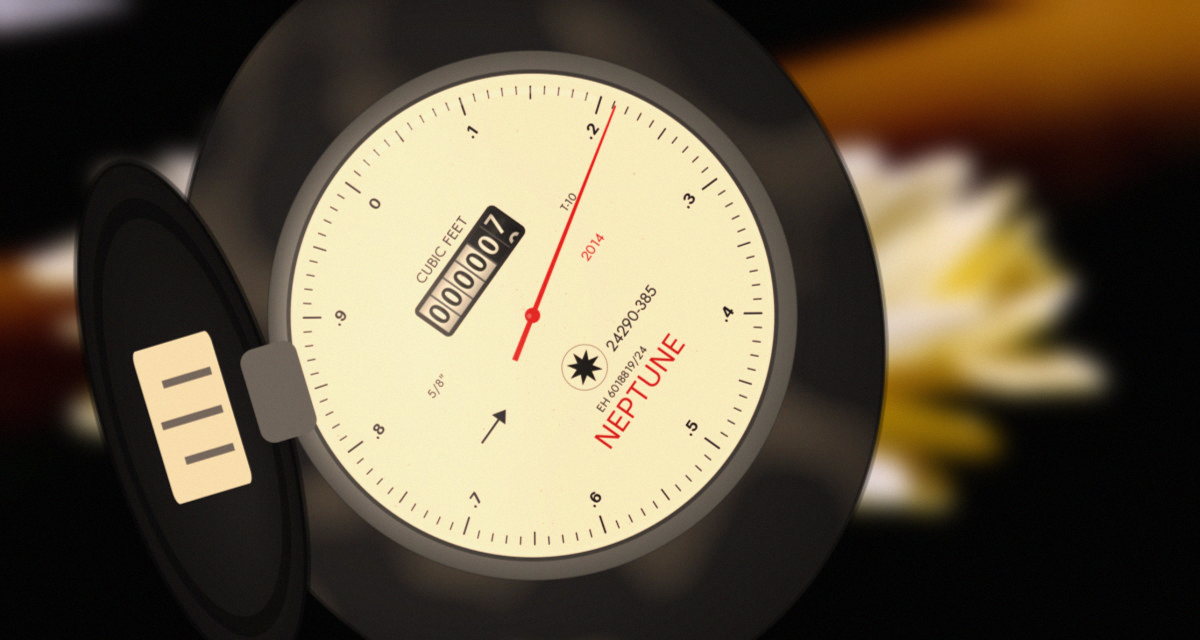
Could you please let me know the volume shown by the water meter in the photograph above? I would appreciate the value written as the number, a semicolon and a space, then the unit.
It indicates 7.21; ft³
